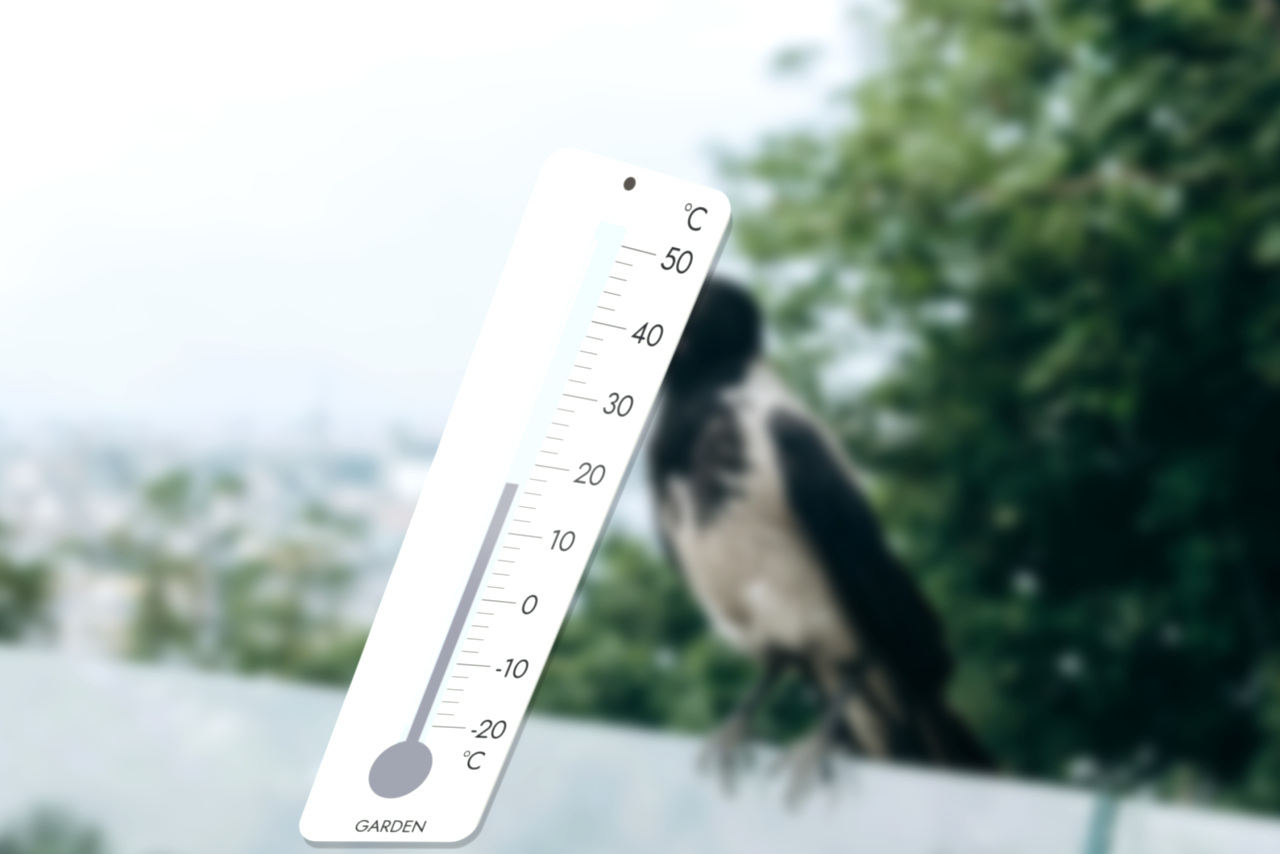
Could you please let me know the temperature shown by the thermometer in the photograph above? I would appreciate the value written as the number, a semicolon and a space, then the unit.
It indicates 17; °C
